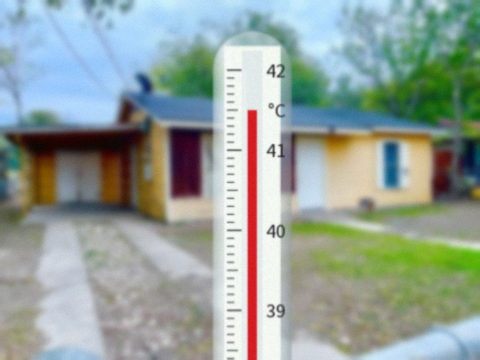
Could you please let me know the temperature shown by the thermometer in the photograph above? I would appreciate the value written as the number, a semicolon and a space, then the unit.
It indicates 41.5; °C
